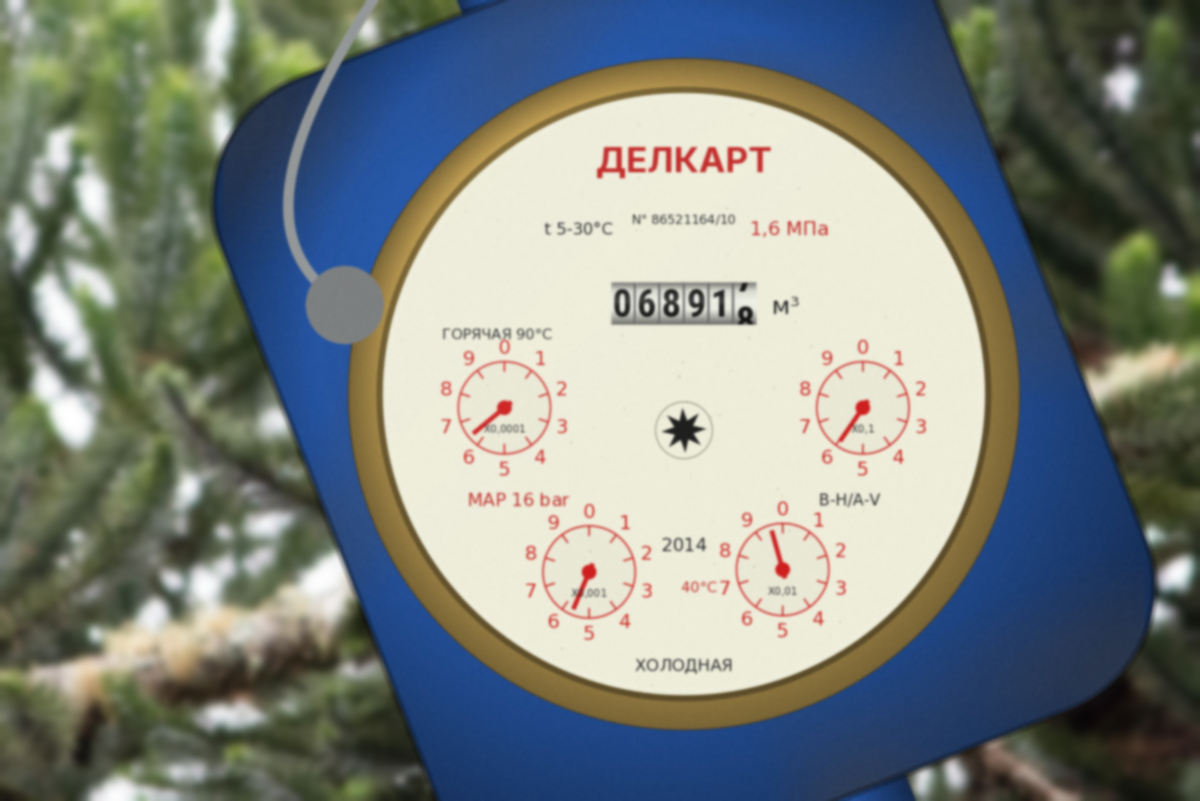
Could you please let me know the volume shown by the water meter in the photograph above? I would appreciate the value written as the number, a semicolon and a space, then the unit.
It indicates 68917.5956; m³
